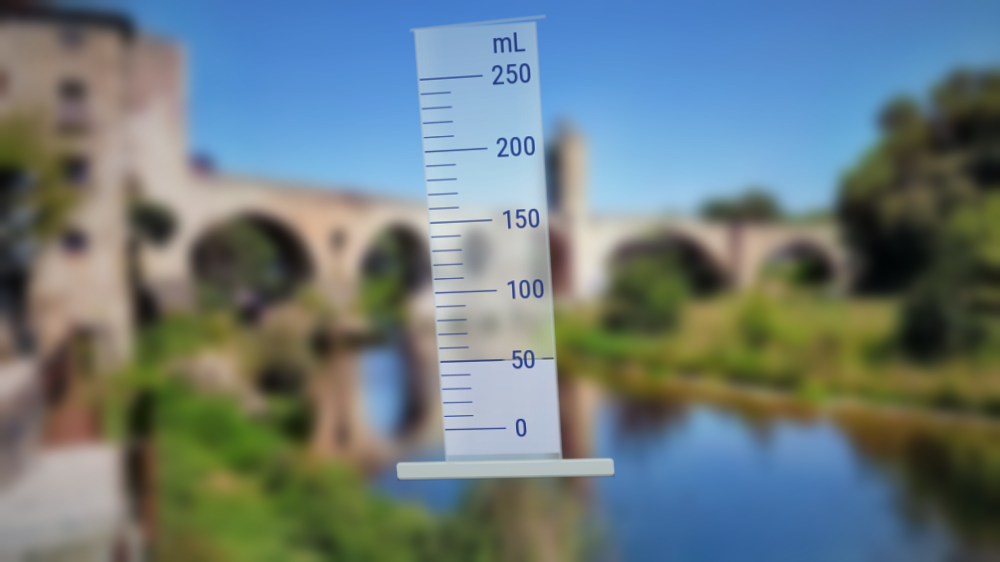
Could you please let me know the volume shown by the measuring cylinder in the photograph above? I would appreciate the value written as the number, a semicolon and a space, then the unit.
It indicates 50; mL
